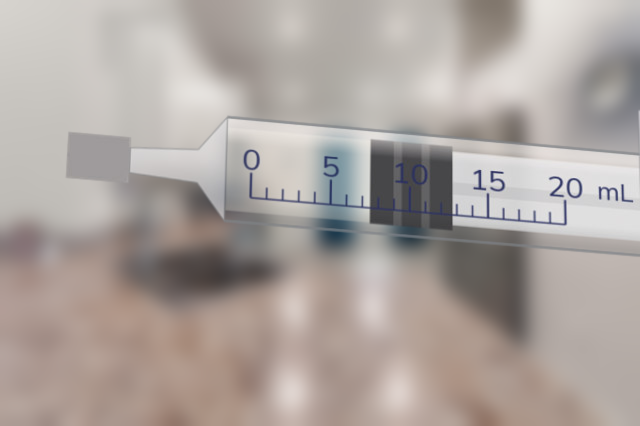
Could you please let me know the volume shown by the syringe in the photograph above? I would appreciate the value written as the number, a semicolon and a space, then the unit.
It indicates 7.5; mL
